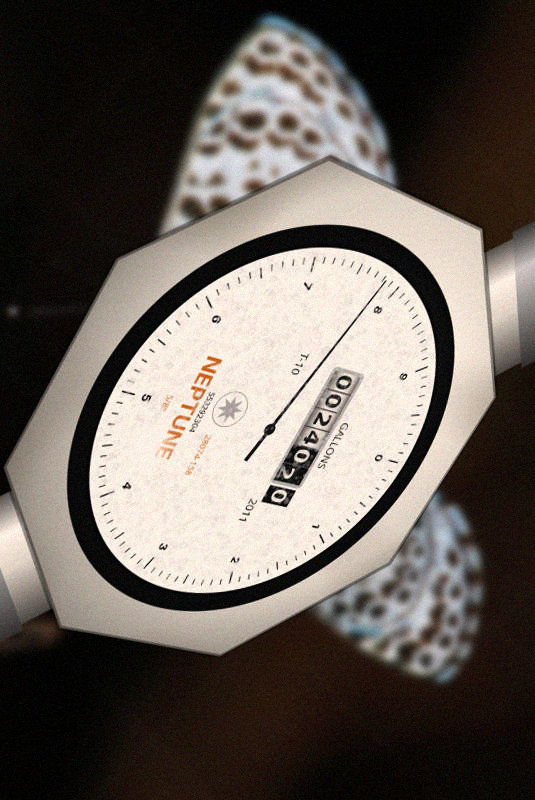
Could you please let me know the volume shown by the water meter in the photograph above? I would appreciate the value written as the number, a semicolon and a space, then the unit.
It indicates 24017.8; gal
